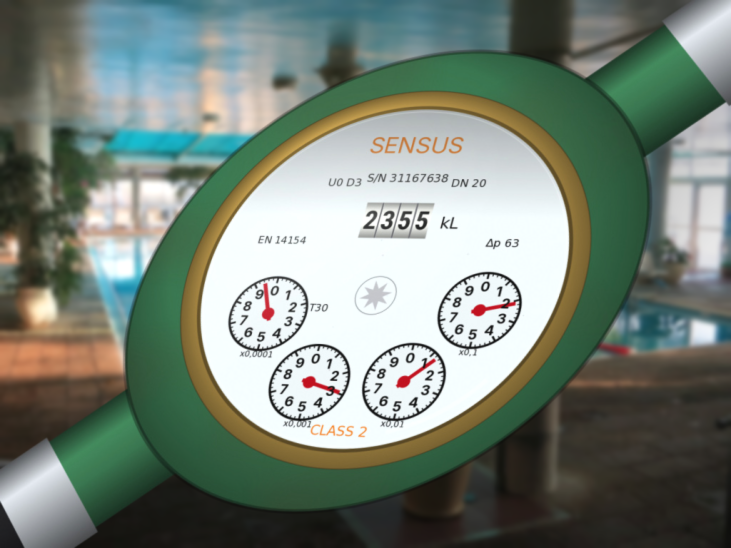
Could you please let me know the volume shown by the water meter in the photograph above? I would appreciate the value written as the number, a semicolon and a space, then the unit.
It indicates 2355.2129; kL
